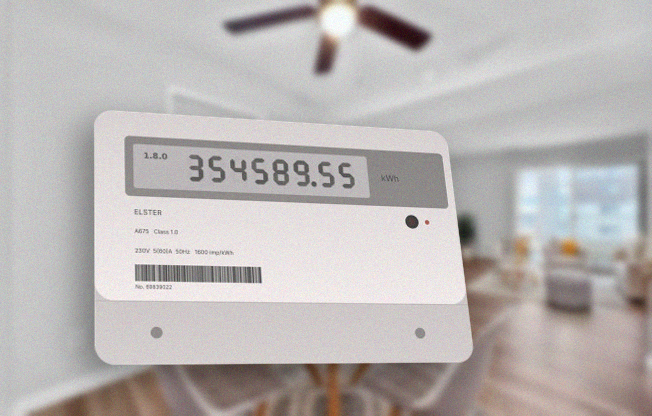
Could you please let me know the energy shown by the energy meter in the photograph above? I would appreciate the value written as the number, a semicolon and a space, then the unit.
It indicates 354589.55; kWh
